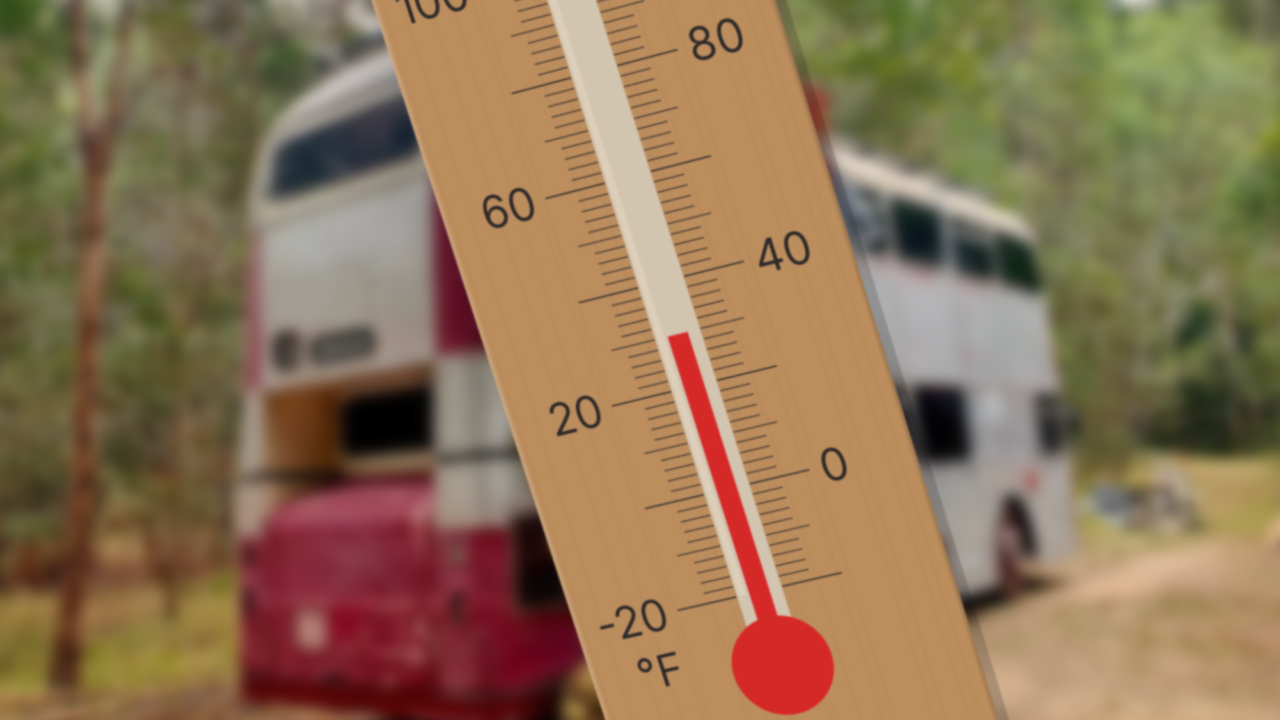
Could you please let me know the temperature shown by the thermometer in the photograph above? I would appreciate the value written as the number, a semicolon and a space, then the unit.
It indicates 30; °F
